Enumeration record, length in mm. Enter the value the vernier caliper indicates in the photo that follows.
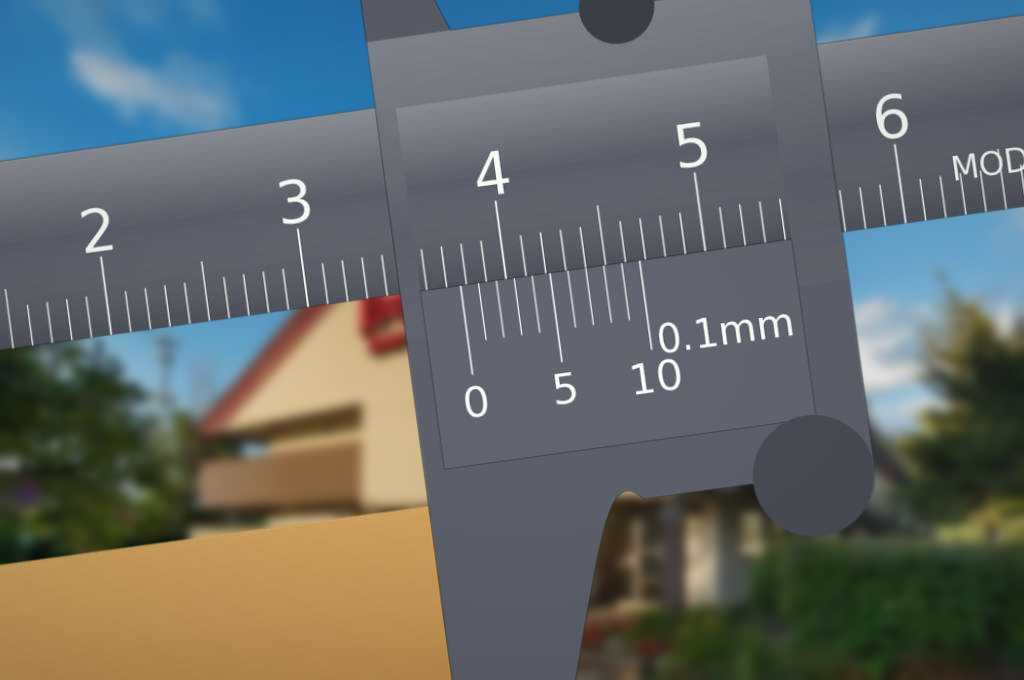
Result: 37.7 mm
